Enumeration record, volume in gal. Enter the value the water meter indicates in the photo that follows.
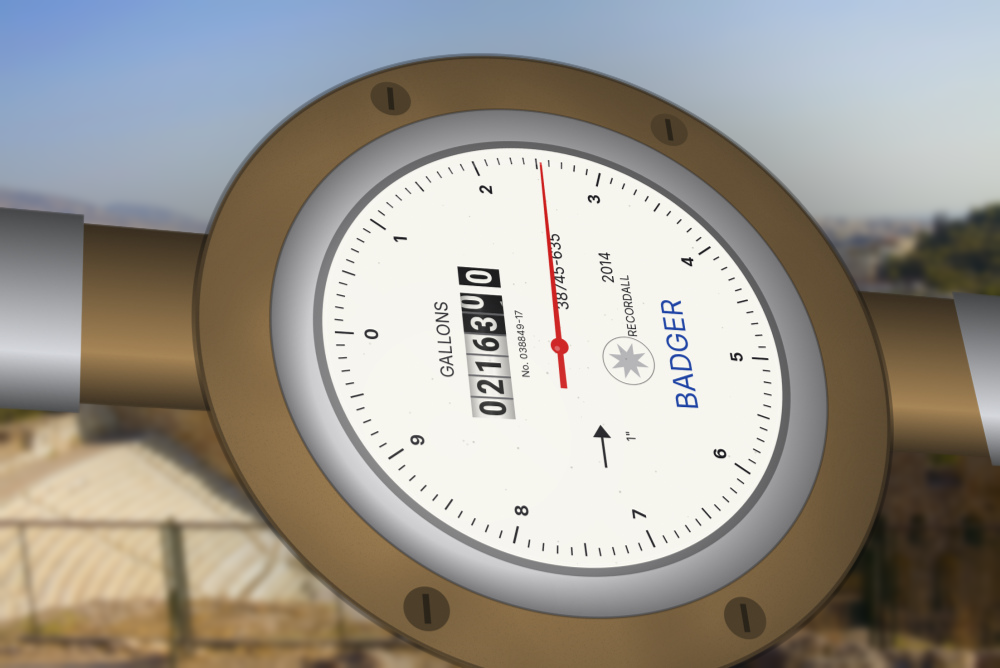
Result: 216302.5 gal
